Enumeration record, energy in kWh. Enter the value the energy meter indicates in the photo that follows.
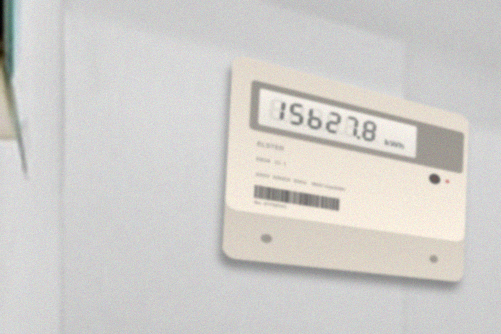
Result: 15627.8 kWh
